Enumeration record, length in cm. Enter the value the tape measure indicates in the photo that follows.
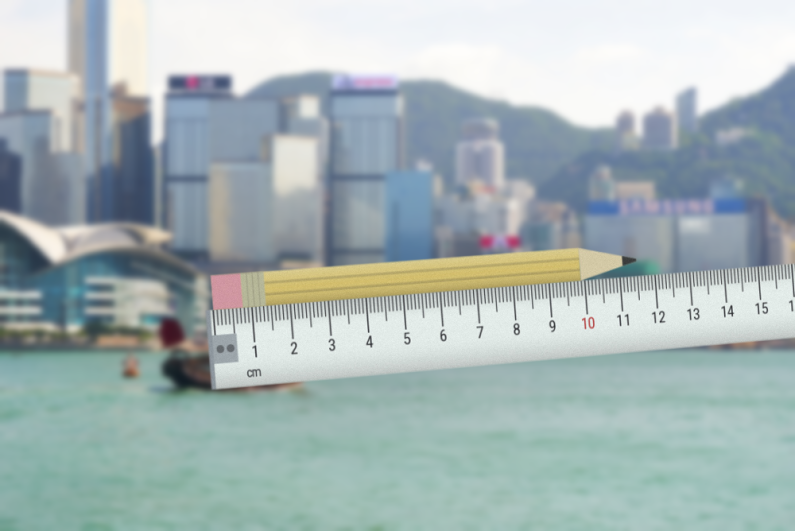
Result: 11.5 cm
